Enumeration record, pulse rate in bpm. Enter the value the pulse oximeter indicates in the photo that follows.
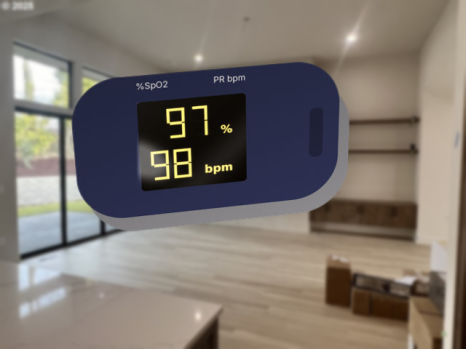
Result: 98 bpm
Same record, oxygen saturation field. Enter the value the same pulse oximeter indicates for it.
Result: 97 %
